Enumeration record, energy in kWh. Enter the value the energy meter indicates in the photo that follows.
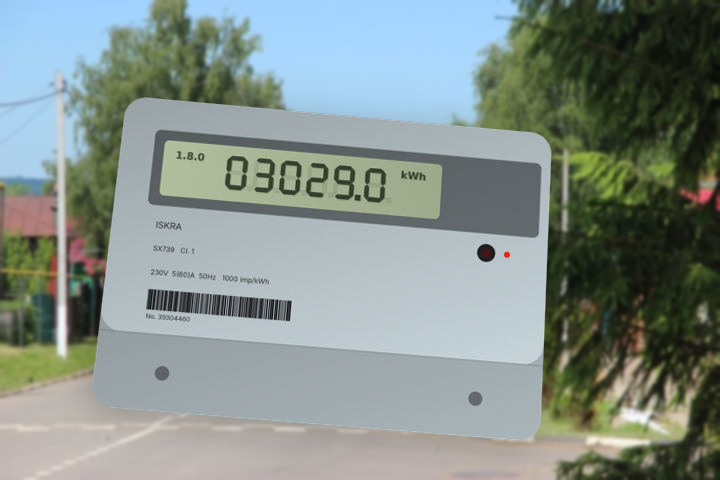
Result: 3029.0 kWh
